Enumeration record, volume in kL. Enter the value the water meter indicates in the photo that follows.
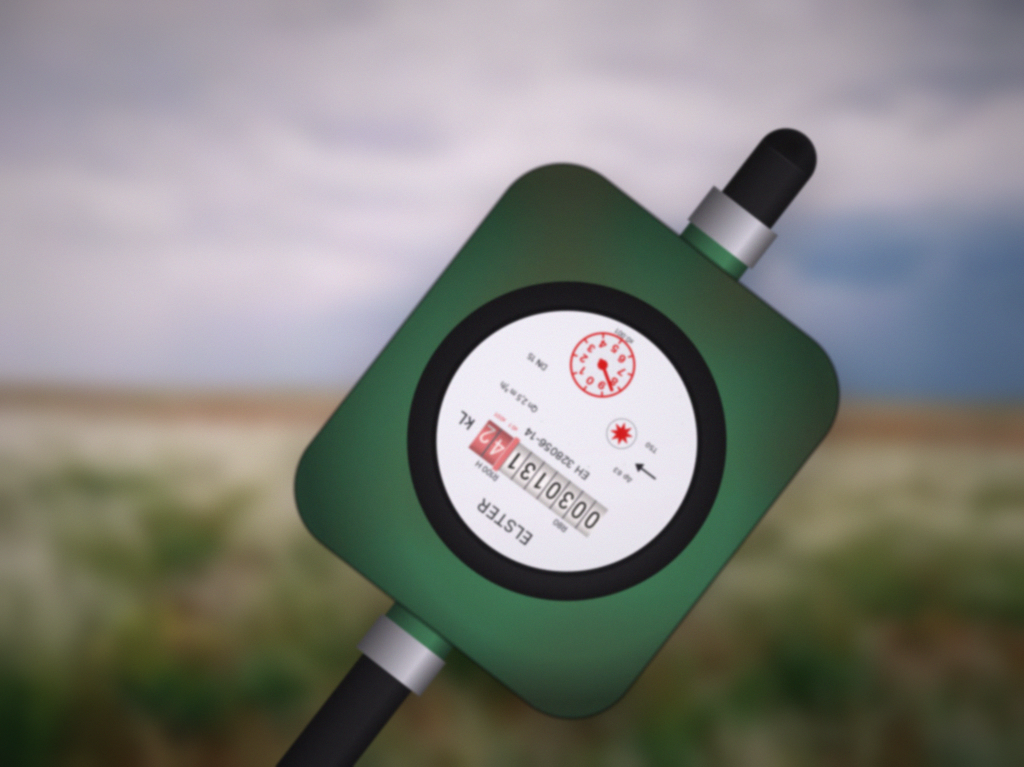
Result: 30131.418 kL
